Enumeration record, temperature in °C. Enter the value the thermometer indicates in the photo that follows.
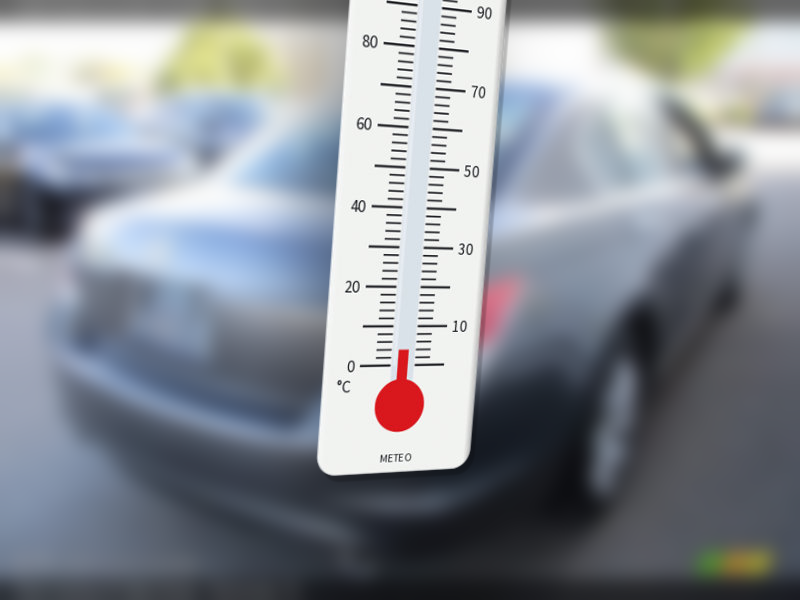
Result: 4 °C
